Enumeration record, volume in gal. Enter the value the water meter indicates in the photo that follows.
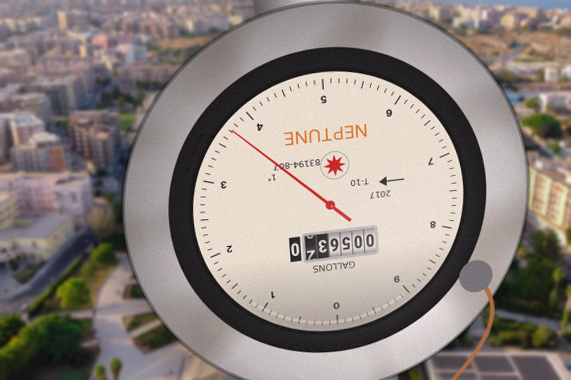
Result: 56323.7 gal
